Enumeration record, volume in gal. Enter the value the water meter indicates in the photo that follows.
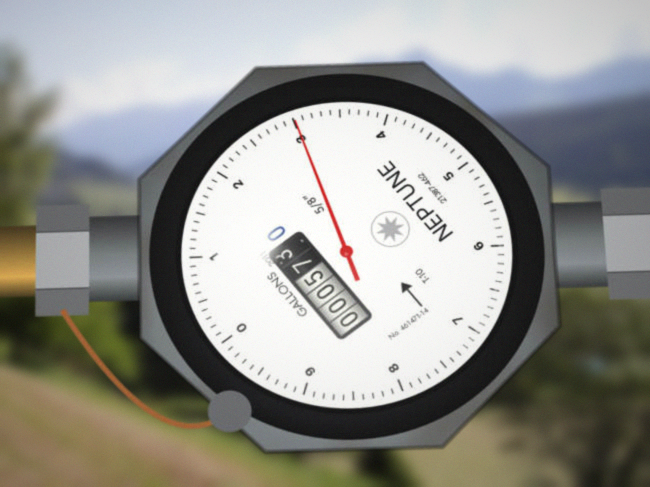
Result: 5733.0 gal
